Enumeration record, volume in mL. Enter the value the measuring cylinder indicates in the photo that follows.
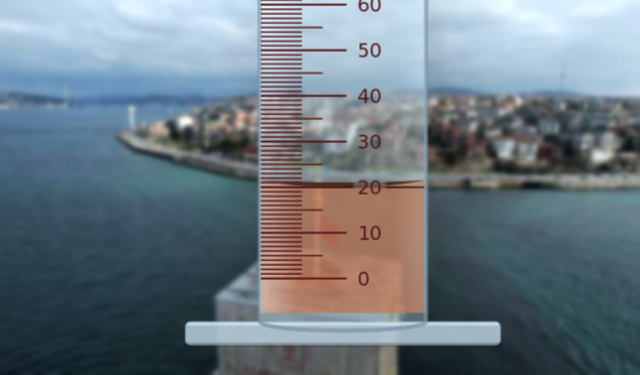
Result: 20 mL
